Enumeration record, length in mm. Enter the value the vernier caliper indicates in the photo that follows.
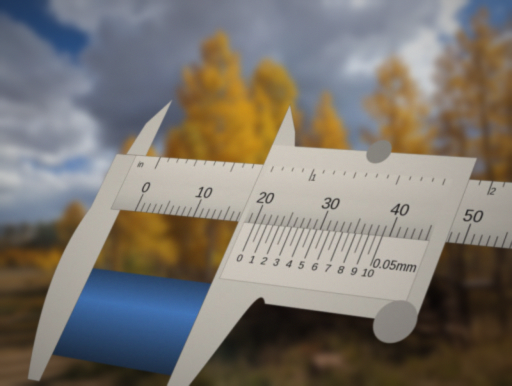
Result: 20.0 mm
